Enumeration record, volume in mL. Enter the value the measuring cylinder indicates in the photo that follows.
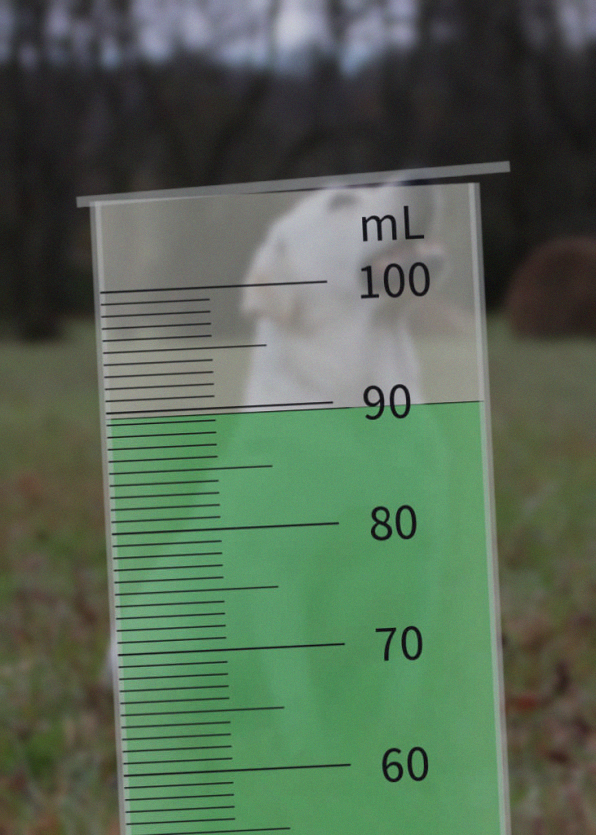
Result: 89.5 mL
